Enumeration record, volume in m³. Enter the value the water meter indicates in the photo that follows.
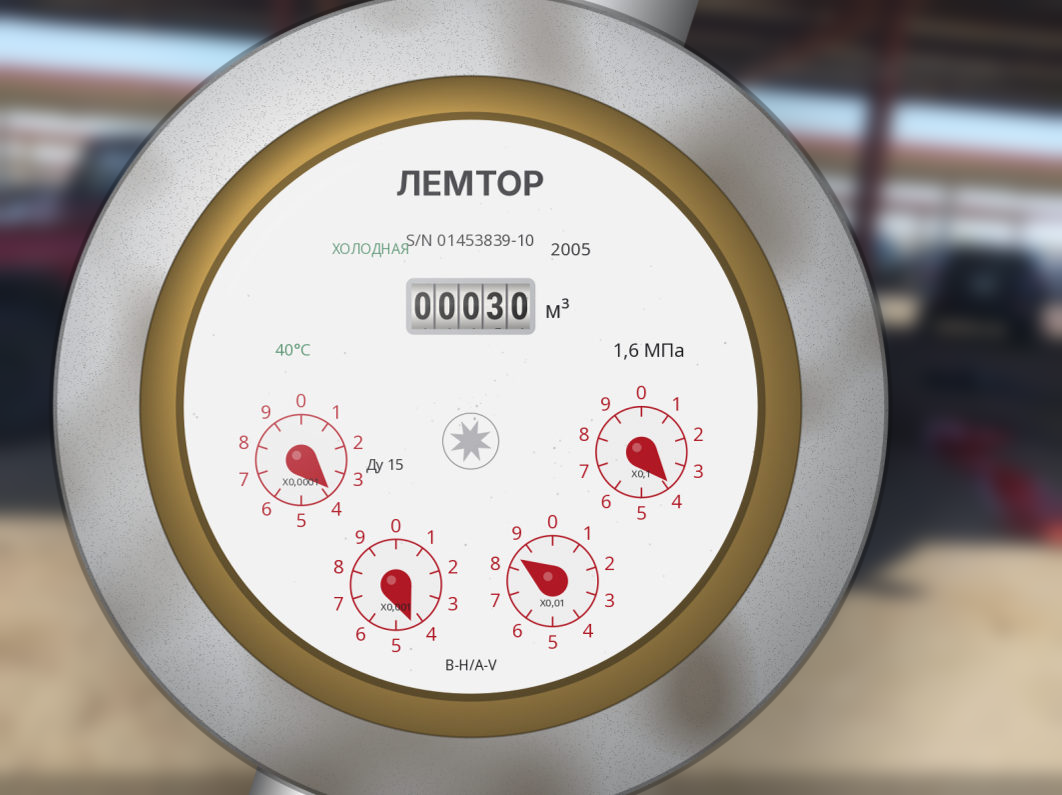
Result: 30.3843 m³
